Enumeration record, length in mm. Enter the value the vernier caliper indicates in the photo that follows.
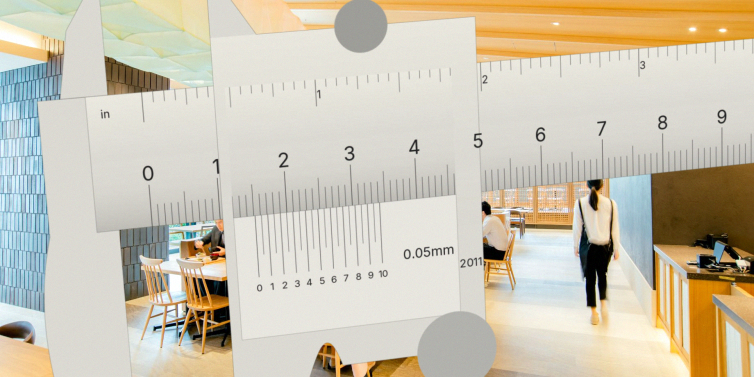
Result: 15.2 mm
